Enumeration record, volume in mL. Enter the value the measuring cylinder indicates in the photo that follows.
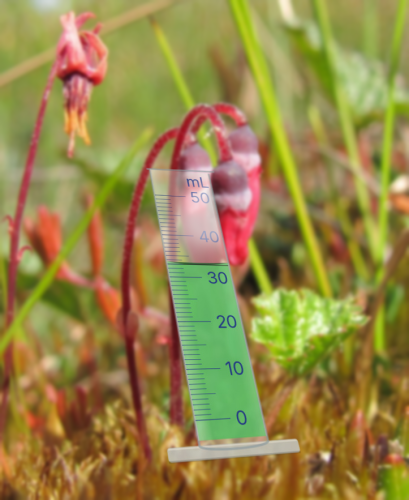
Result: 33 mL
